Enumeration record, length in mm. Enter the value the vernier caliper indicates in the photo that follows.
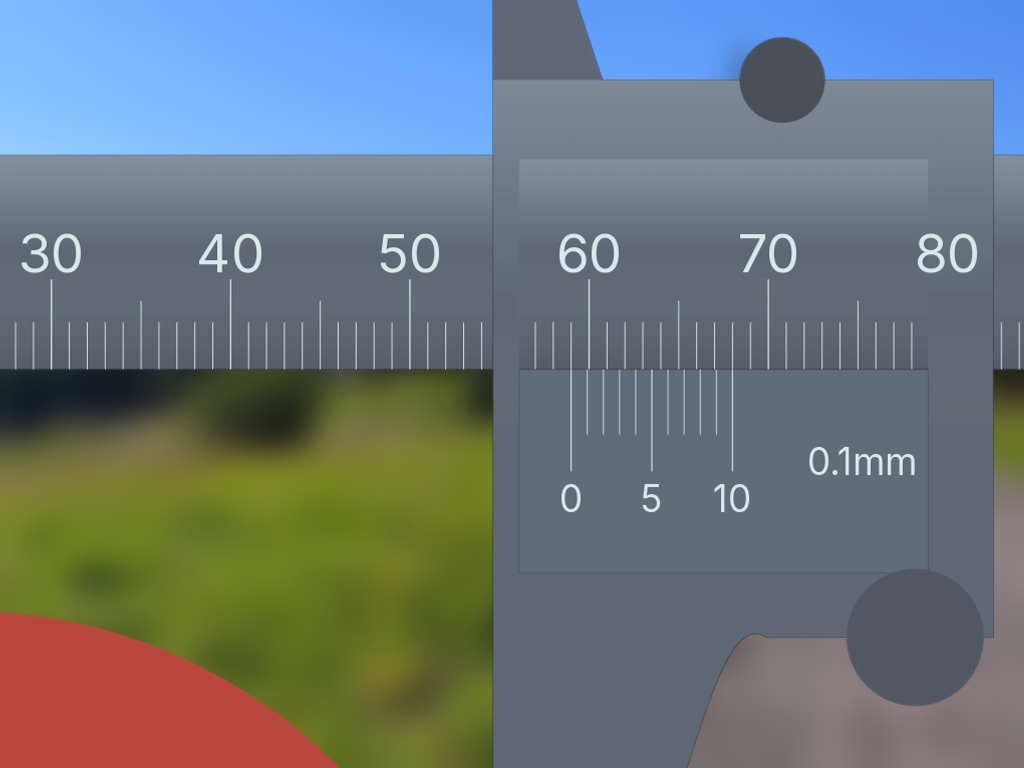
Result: 59.0 mm
